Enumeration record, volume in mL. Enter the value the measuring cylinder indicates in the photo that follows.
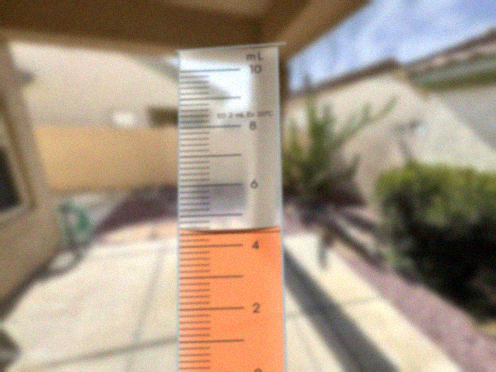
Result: 4.4 mL
